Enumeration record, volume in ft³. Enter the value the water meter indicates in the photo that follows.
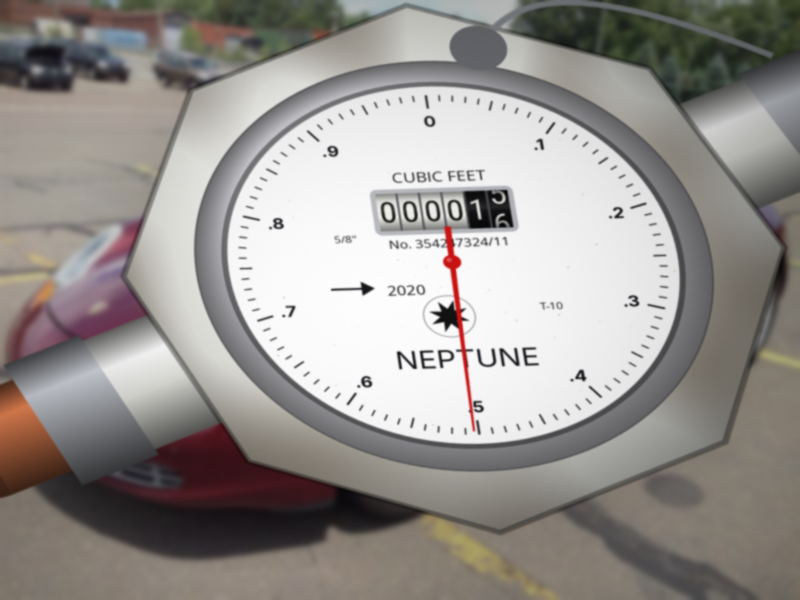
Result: 15.50 ft³
